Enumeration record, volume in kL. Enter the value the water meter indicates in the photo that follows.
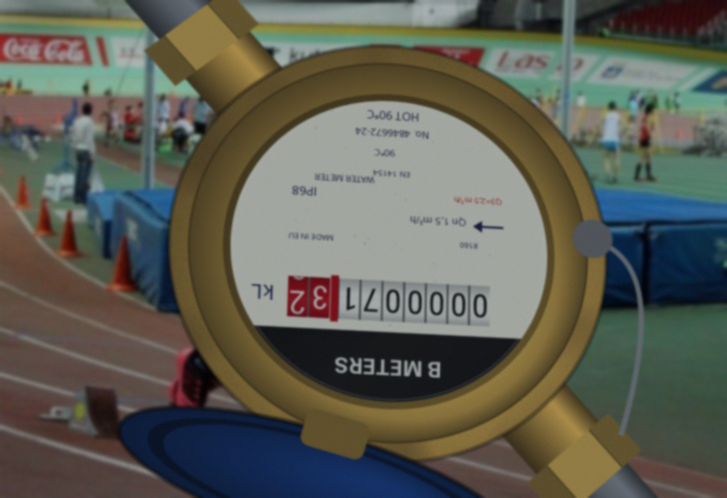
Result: 71.32 kL
